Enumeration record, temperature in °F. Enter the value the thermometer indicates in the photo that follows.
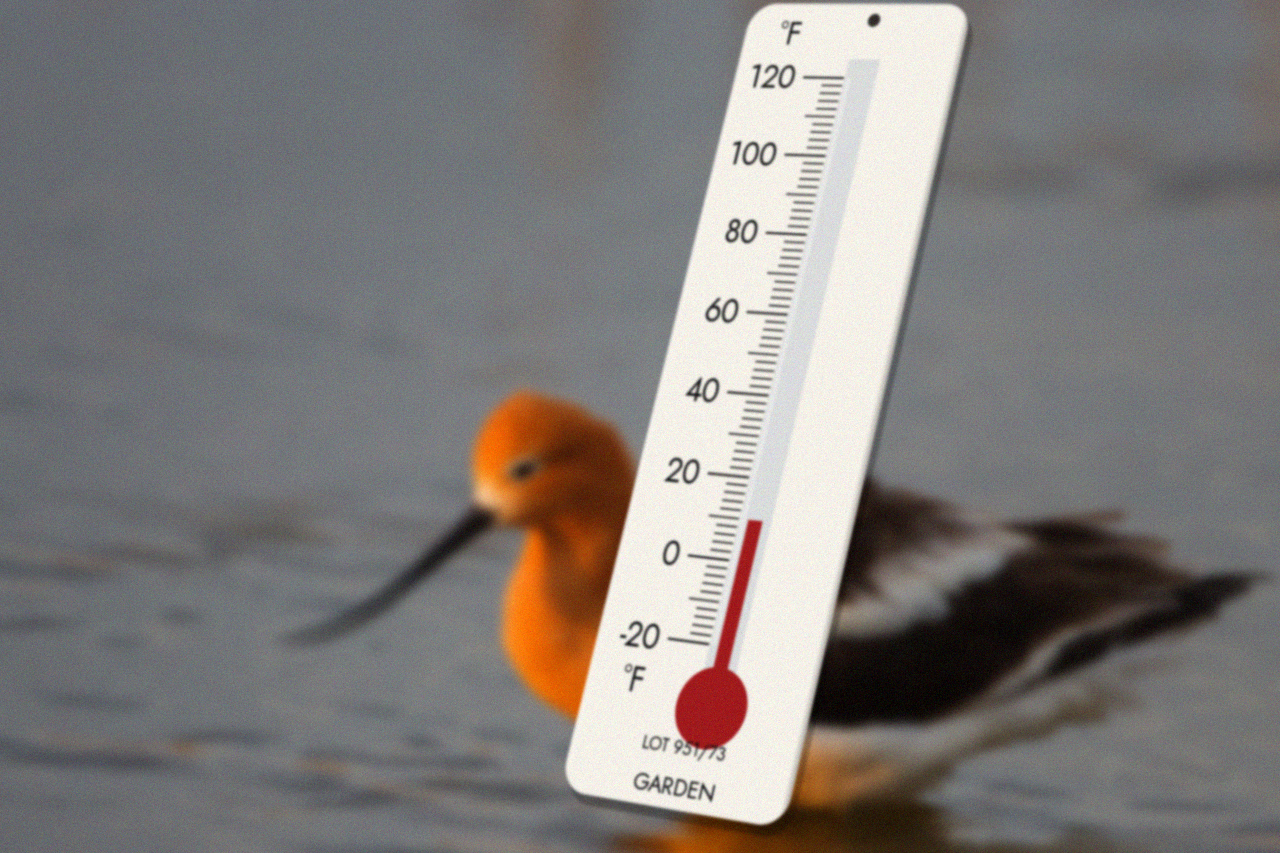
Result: 10 °F
